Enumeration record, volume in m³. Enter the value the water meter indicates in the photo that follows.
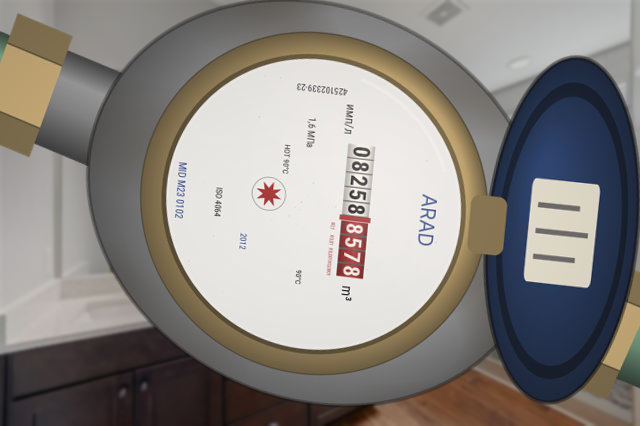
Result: 8258.8578 m³
